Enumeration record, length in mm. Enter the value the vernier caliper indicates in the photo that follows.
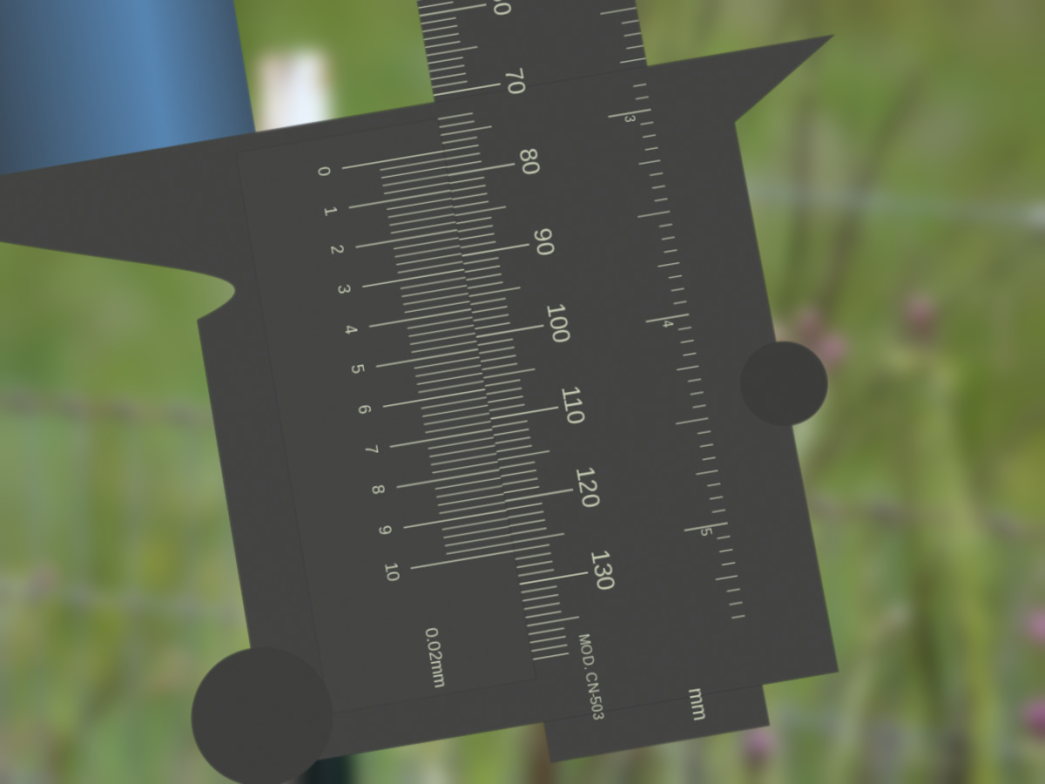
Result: 77.0 mm
